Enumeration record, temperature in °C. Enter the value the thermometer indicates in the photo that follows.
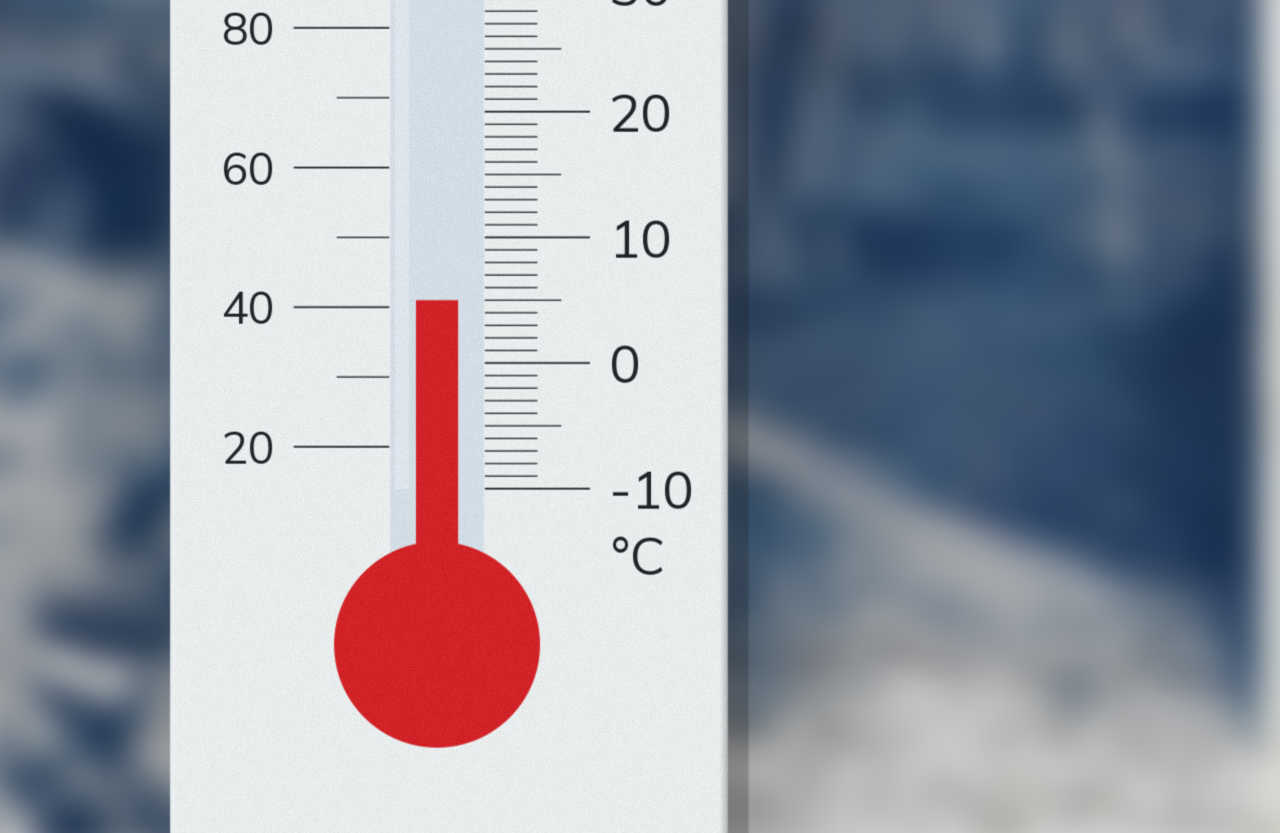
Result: 5 °C
